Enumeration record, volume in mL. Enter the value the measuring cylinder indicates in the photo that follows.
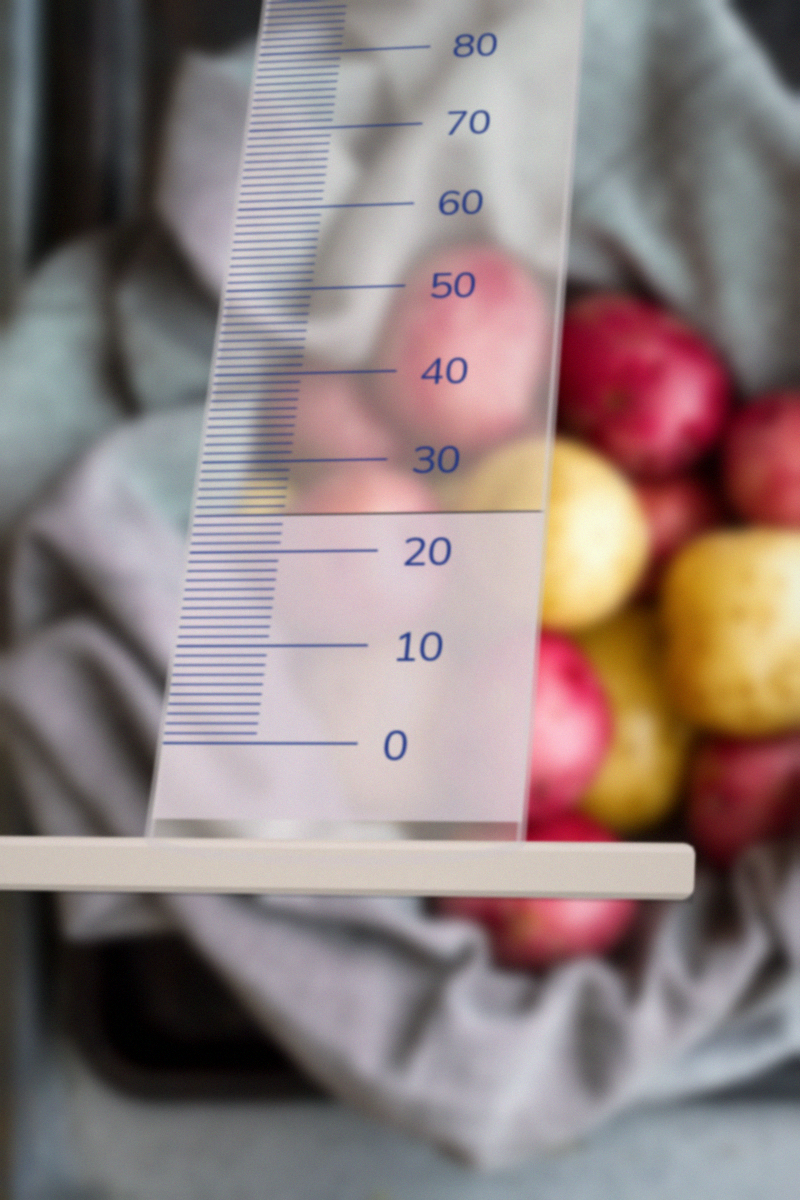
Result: 24 mL
